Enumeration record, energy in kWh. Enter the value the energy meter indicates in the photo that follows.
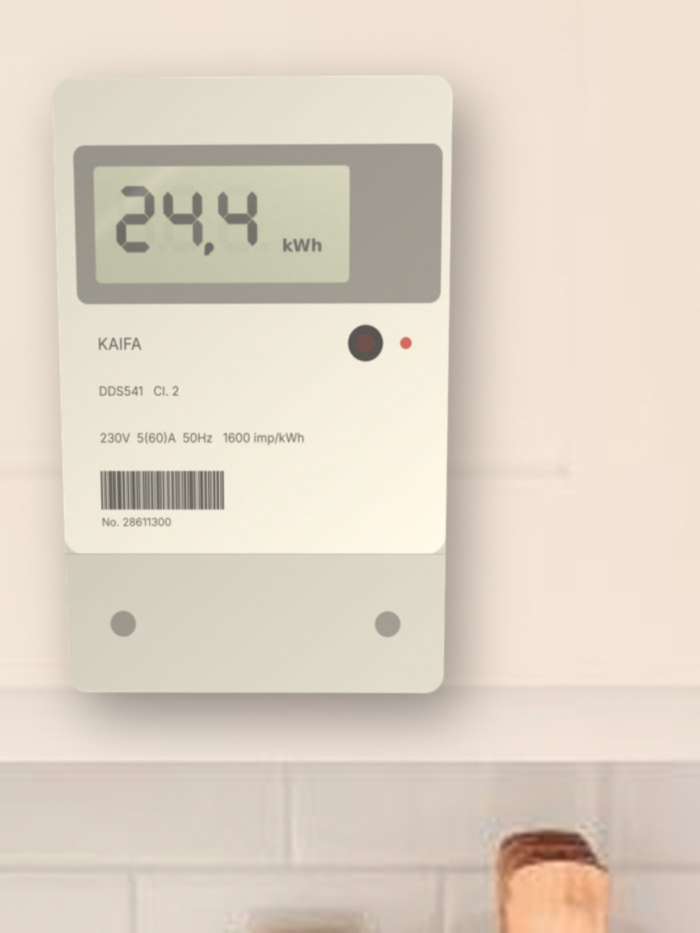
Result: 24.4 kWh
